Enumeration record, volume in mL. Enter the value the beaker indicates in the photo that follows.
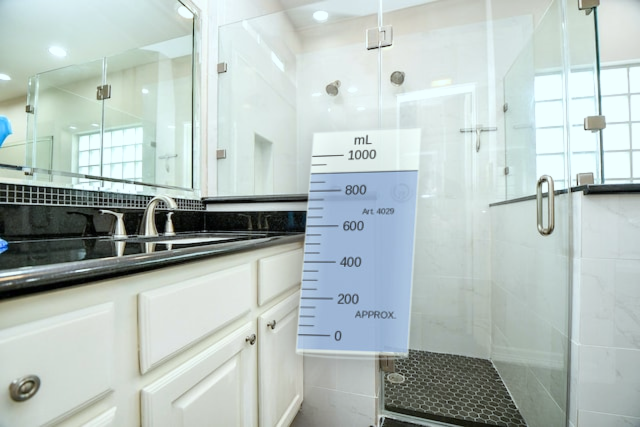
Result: 900 mL
